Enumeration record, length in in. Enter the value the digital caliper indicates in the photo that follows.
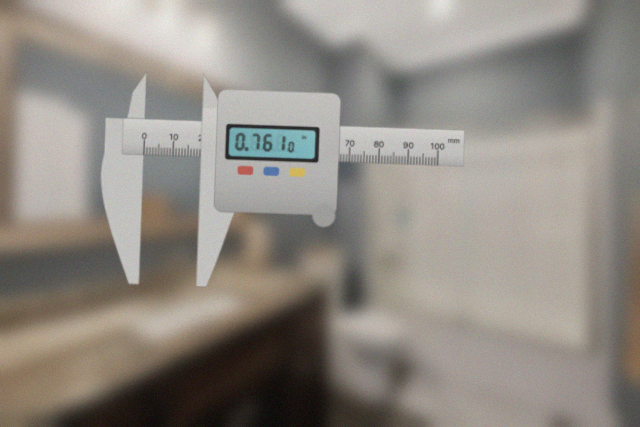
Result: 0.7610 in
